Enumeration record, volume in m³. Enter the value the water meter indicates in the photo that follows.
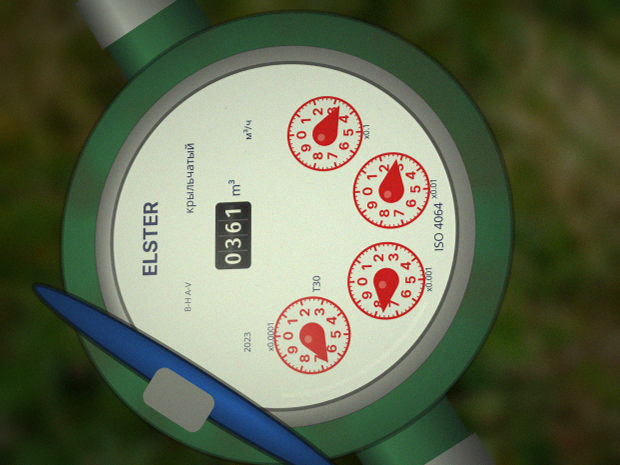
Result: 361.3276 m³
